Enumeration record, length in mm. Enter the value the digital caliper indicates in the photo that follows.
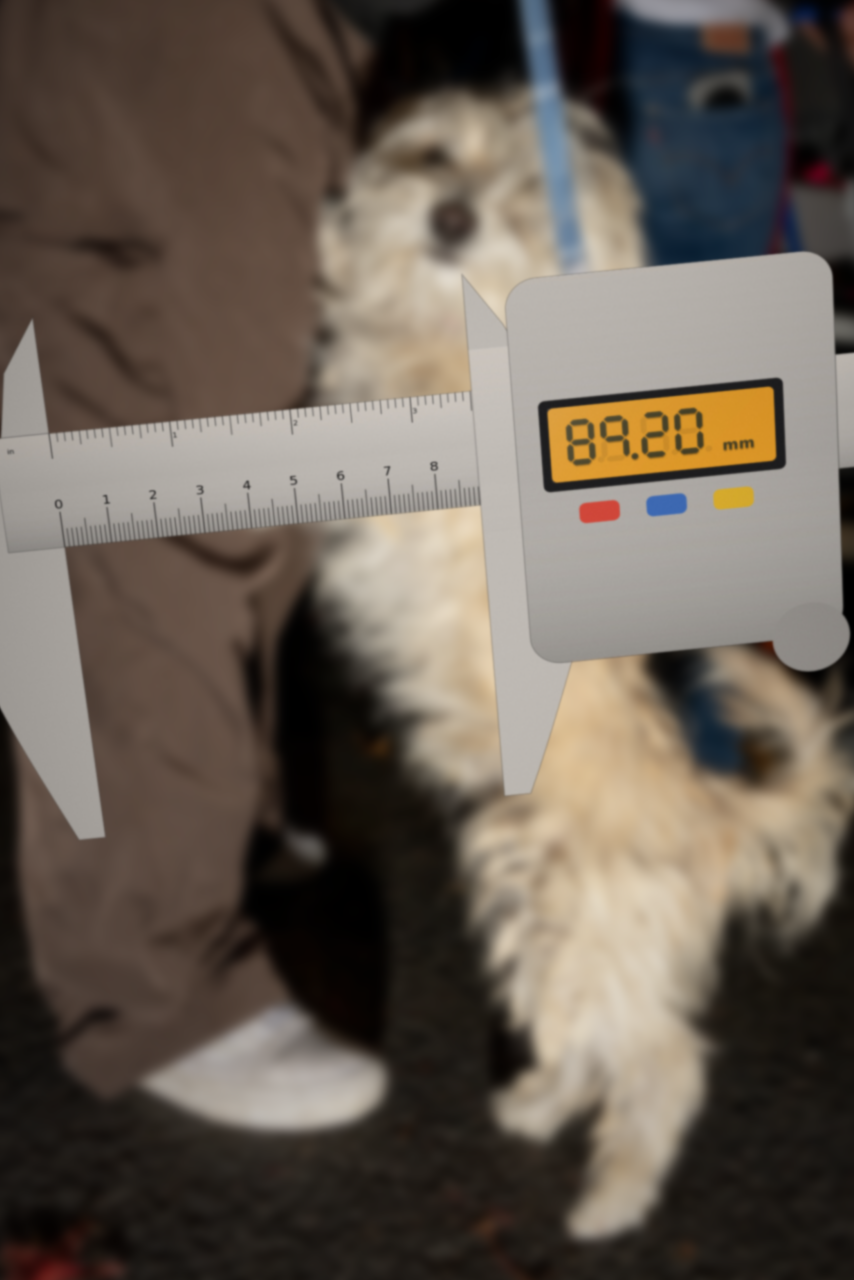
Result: 89.20 mm
